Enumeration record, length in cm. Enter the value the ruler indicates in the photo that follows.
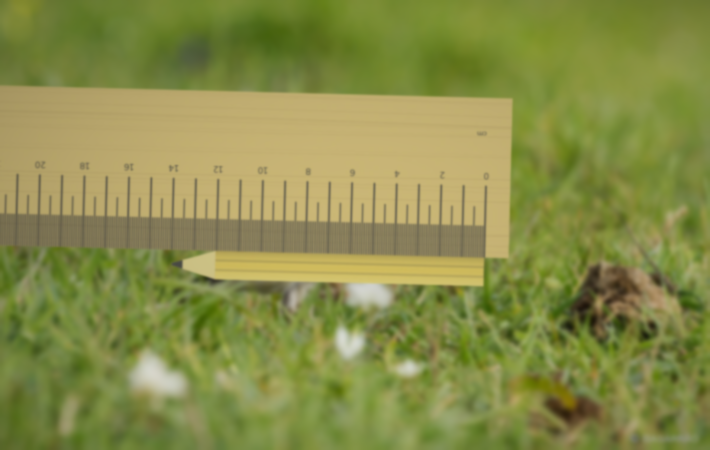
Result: 14 cm
